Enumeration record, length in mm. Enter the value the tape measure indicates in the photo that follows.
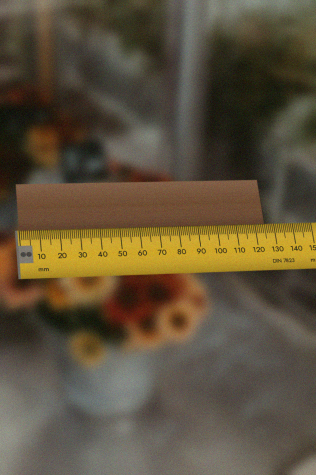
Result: 125 mm
